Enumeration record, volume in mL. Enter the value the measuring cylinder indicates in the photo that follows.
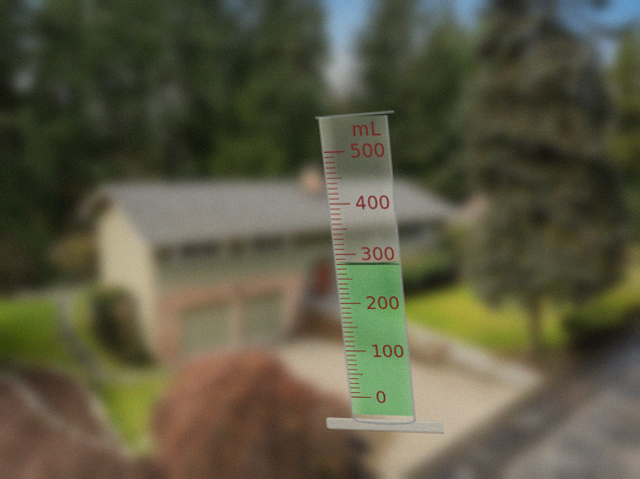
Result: 280 mL
